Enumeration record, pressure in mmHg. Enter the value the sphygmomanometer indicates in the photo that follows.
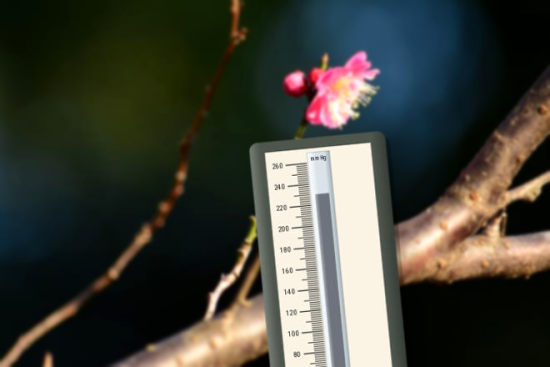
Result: 230 mmHg
